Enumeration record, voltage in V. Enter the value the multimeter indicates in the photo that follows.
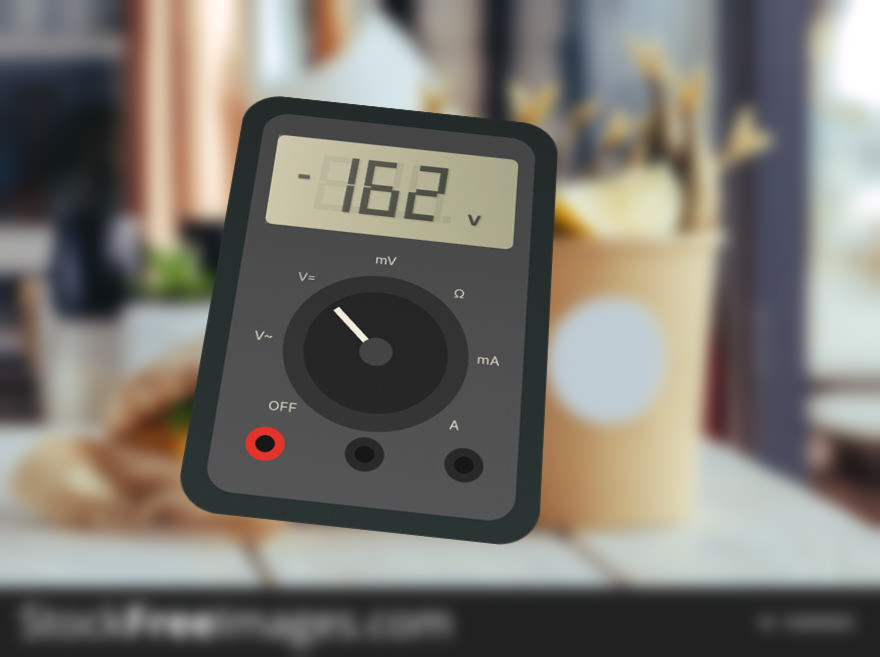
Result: -162 V
